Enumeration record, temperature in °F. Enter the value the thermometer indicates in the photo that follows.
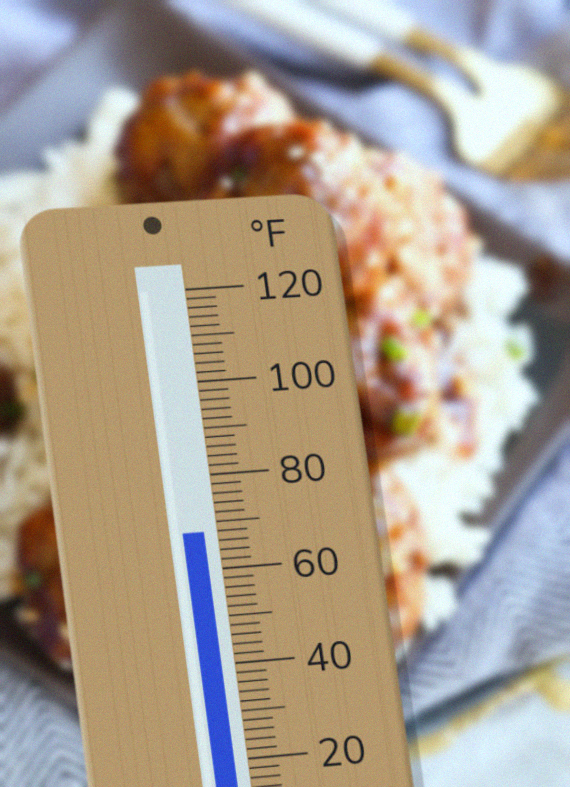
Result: 68 °F
